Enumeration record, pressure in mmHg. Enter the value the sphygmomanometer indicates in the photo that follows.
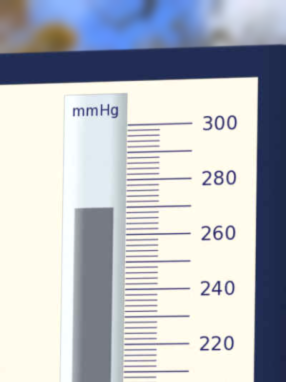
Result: 270 mmHg
